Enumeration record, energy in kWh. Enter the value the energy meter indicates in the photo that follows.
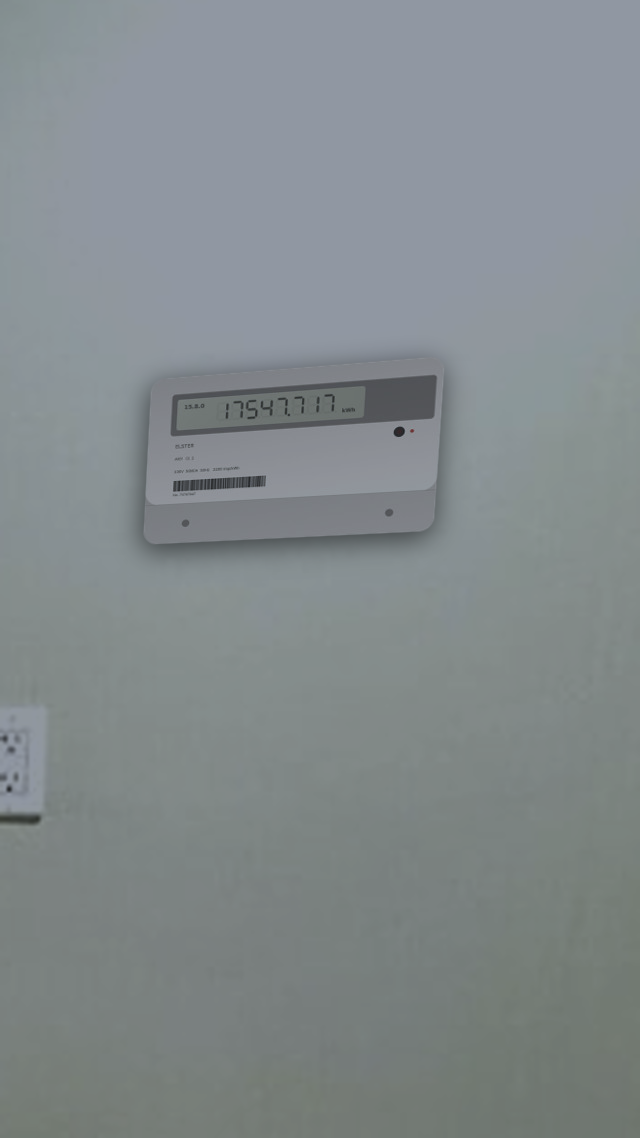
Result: 17547.717 kWh
